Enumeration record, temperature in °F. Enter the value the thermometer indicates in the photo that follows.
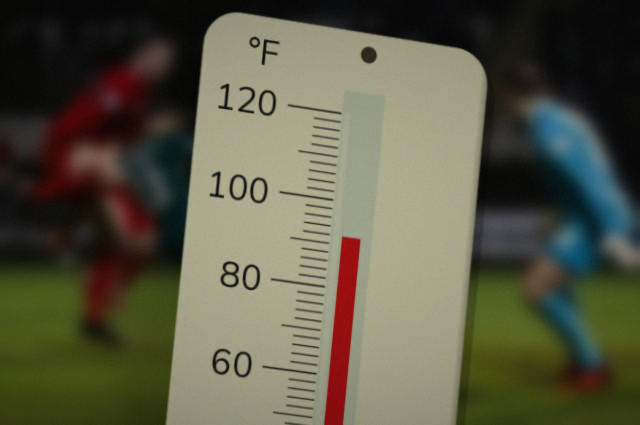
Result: 92 °F
